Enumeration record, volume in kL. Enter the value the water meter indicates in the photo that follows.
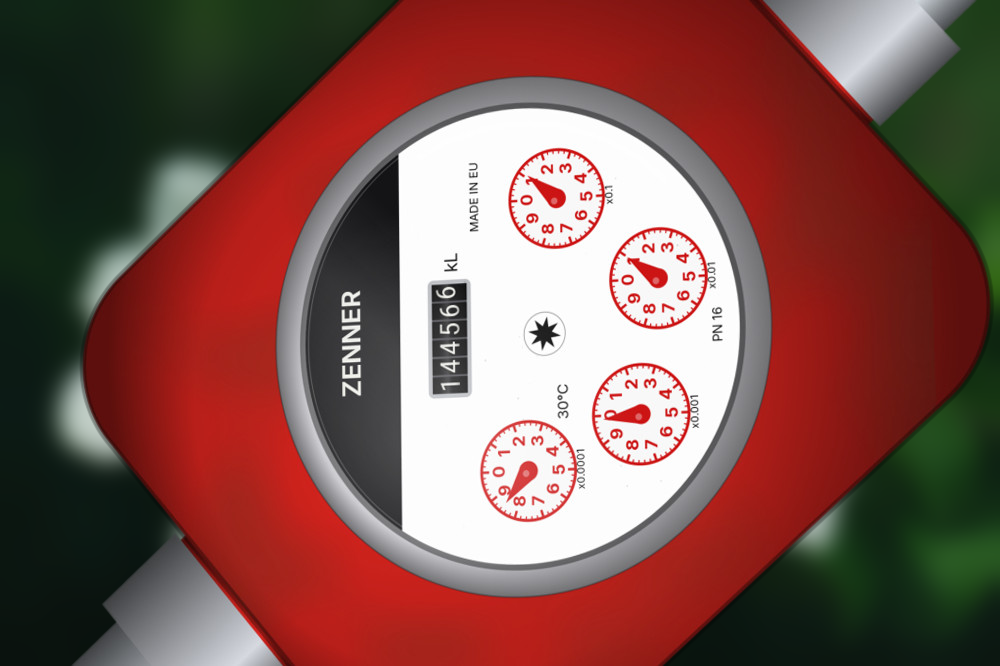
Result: 144566.1098 kL
